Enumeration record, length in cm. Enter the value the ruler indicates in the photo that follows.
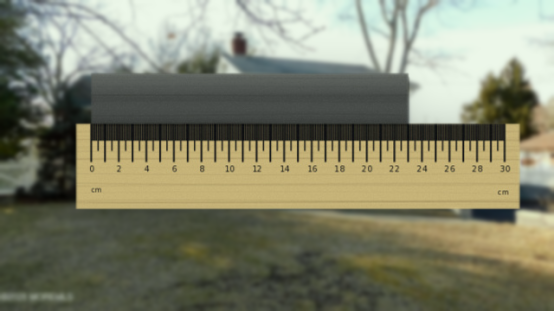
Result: 23 cm
